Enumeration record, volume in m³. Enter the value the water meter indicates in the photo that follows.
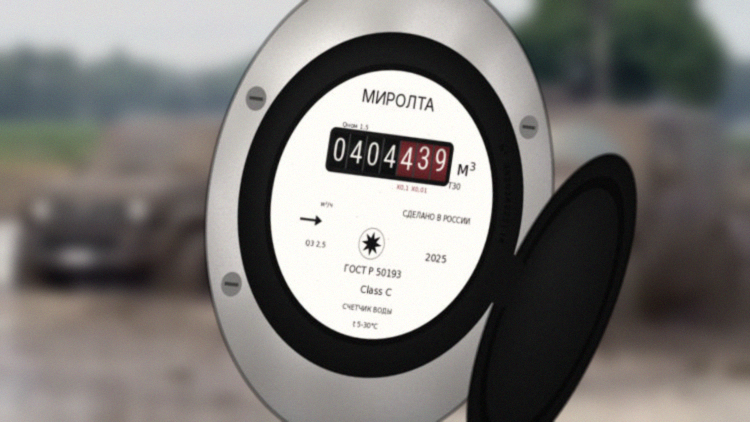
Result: 404.439 m³
